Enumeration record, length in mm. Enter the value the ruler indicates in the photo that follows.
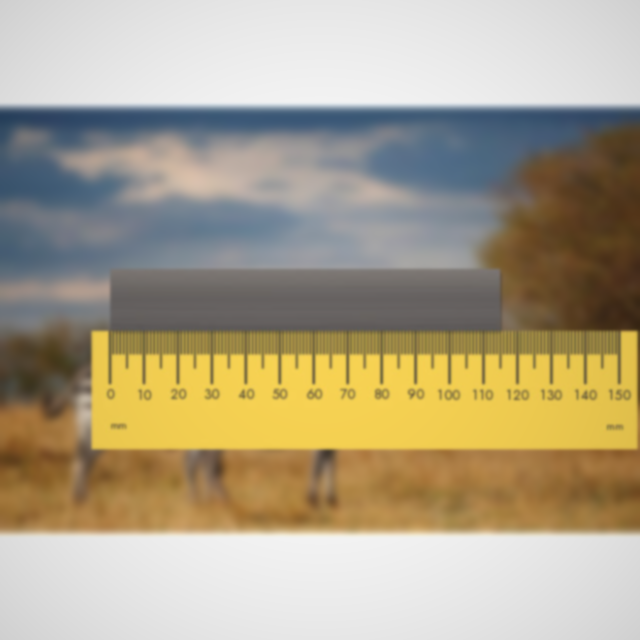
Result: 115 mm
